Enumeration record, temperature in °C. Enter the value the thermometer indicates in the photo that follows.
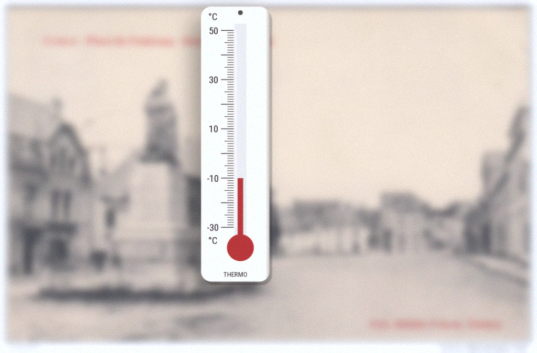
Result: -10 °C
